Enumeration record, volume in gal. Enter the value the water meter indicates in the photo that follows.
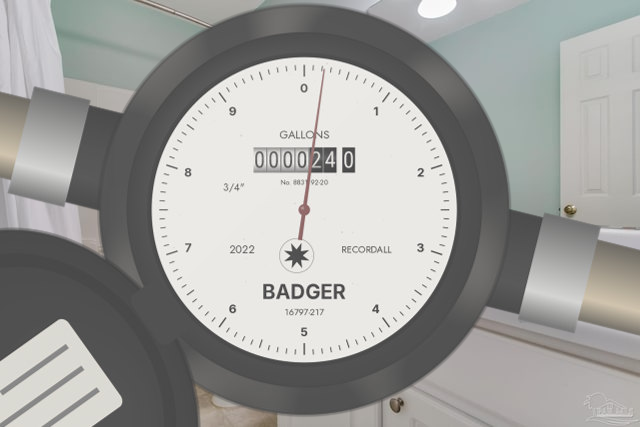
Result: 240.2 gal
